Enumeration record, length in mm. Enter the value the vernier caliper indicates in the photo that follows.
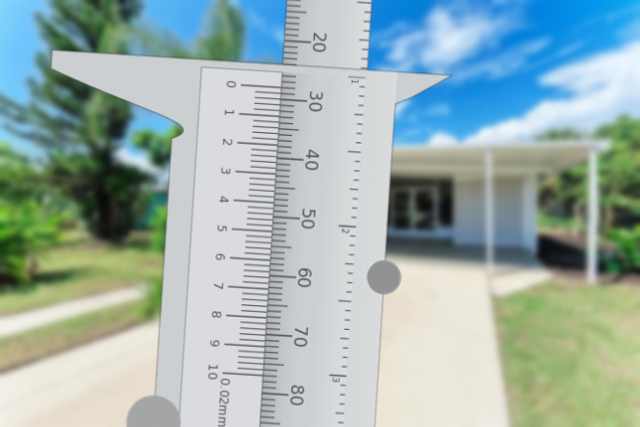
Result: 28.0 mm
